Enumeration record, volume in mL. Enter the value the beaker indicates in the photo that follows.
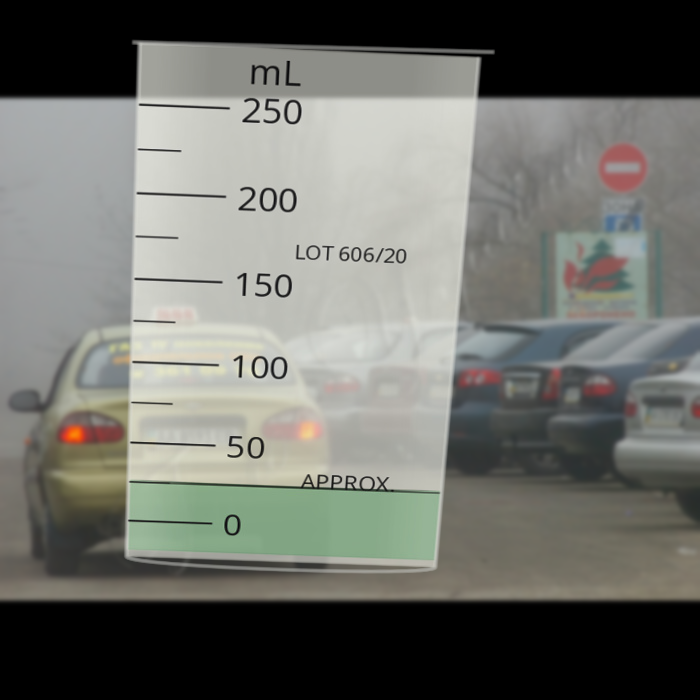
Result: 25 mL
